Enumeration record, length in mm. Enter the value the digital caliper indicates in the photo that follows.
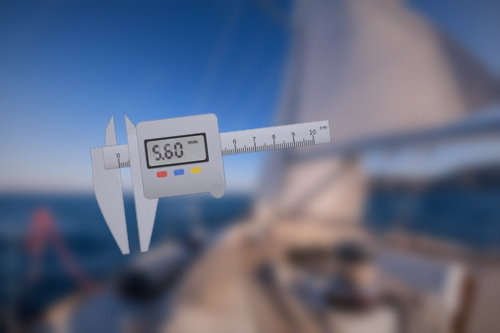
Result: 5.60 mm
